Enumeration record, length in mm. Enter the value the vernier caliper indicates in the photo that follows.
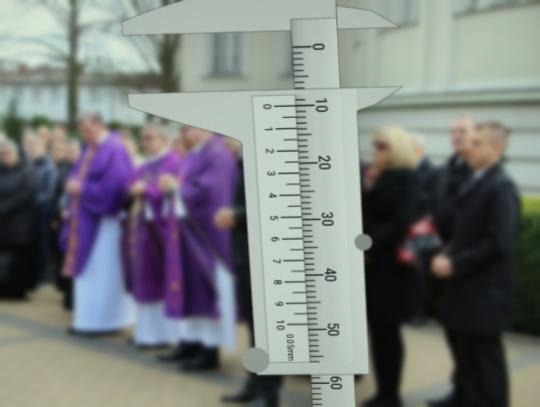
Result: 10.0 mm
